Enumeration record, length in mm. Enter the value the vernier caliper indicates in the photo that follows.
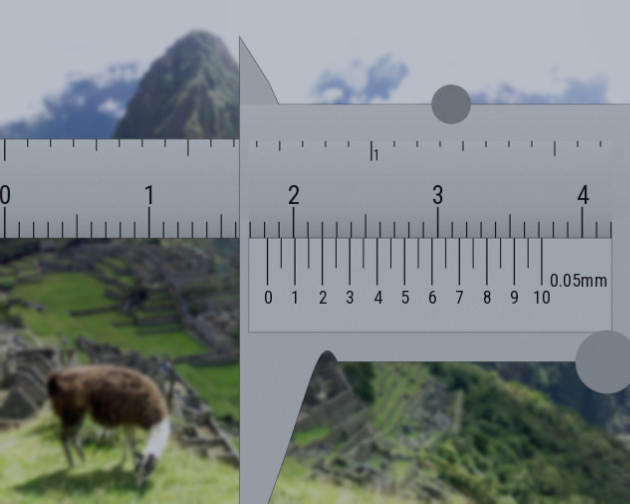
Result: 18.2 mm
